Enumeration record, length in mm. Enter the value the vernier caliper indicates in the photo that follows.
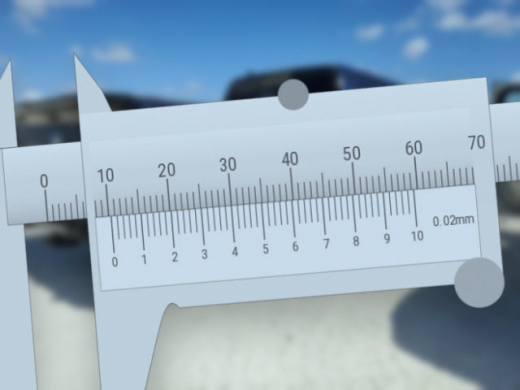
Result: 10.4 mm
